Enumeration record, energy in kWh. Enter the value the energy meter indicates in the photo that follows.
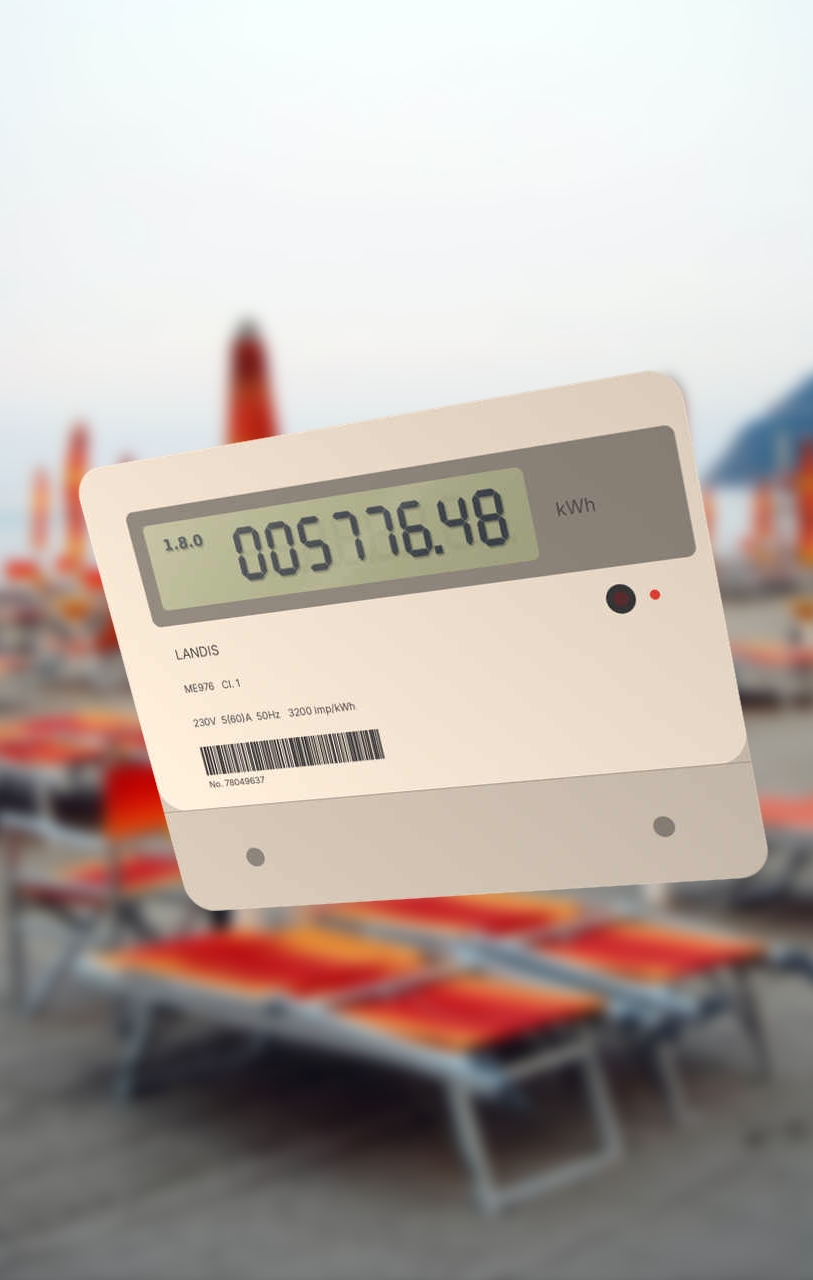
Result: 5776.48 kWh
